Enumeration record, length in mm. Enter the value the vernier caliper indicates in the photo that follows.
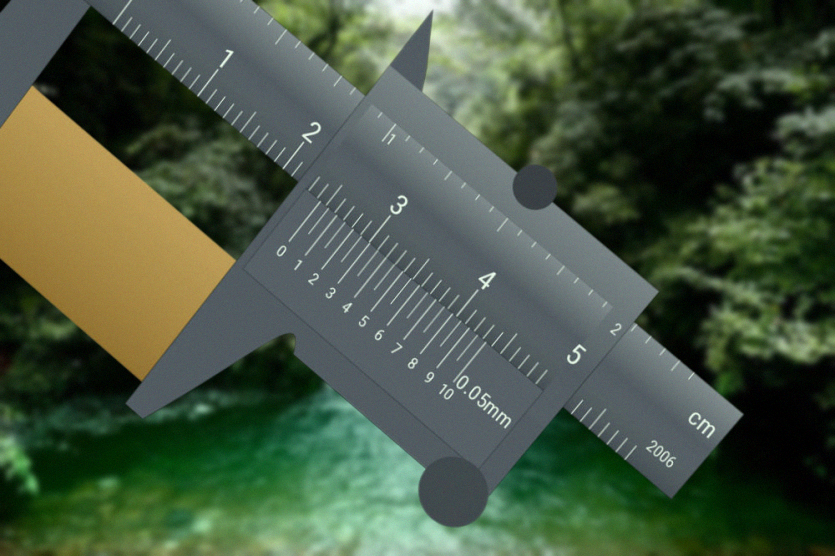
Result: 24.4 mm
